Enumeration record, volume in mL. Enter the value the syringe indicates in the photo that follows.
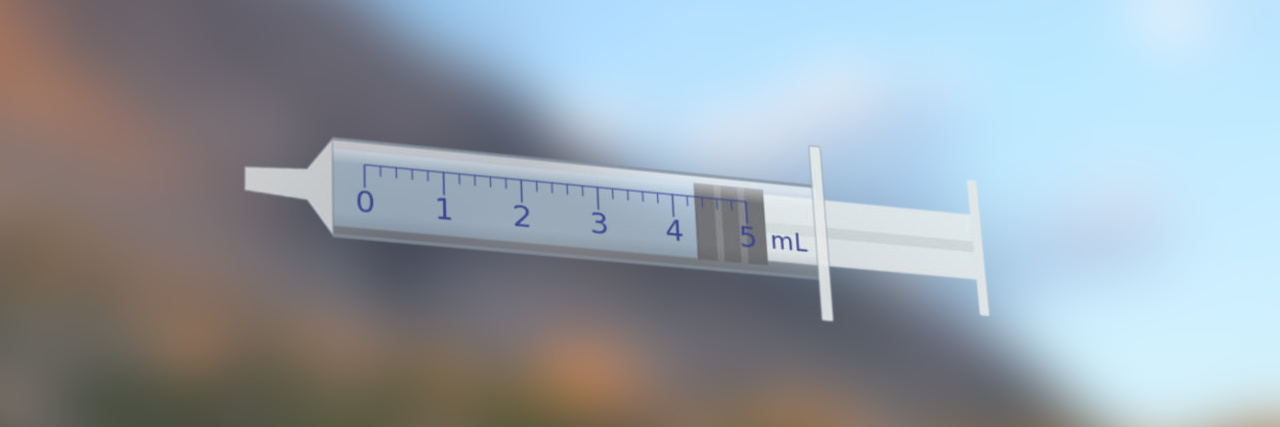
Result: 4.3 mL
